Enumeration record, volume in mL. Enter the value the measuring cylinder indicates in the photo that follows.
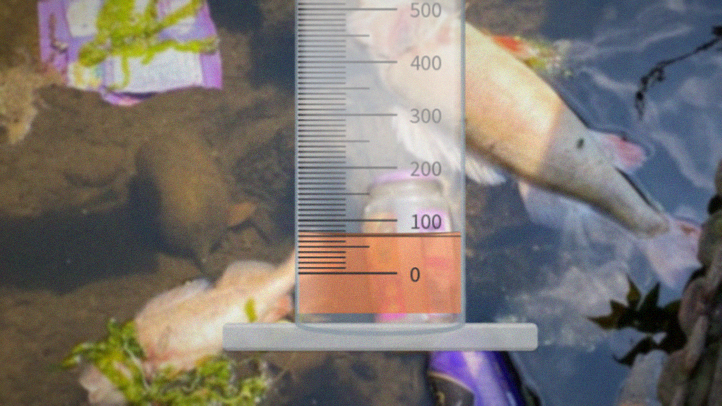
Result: 70 mL
